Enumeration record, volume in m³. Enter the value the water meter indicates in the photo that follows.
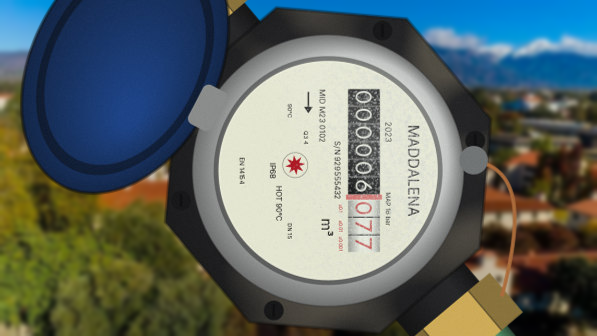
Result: 6.077 m³
